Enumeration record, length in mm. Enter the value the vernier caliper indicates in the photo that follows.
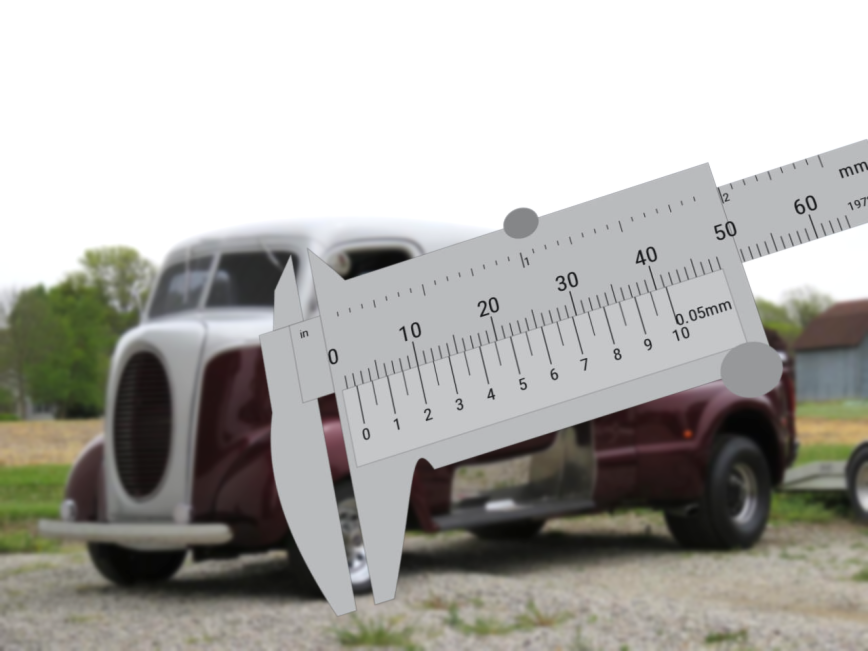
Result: 2.2 mm
